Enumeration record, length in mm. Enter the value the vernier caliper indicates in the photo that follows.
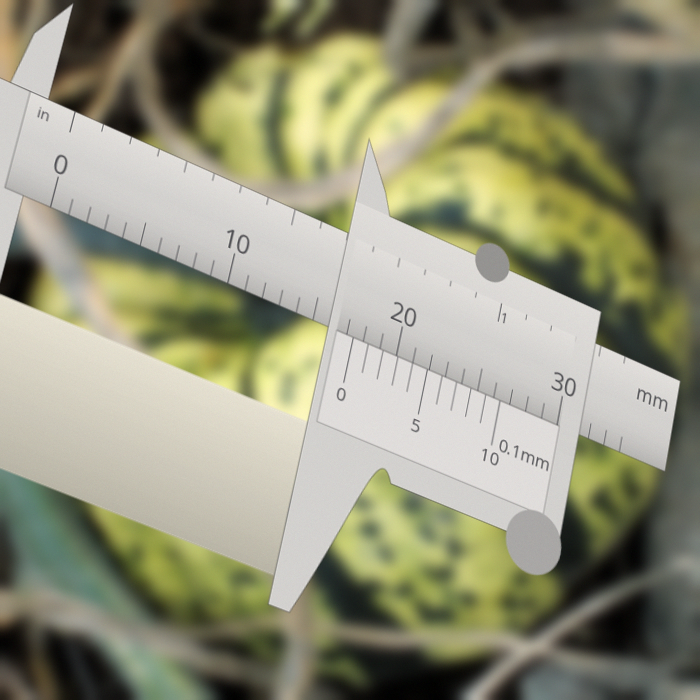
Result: 17.4 mm
